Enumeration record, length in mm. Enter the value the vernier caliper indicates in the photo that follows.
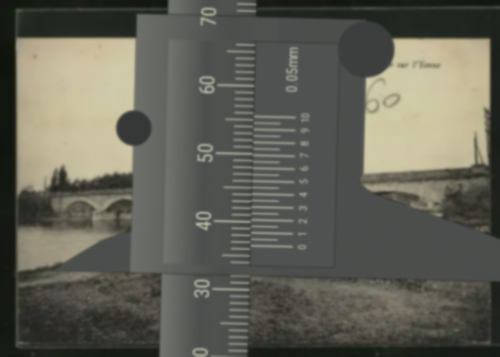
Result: 36.5 mm
